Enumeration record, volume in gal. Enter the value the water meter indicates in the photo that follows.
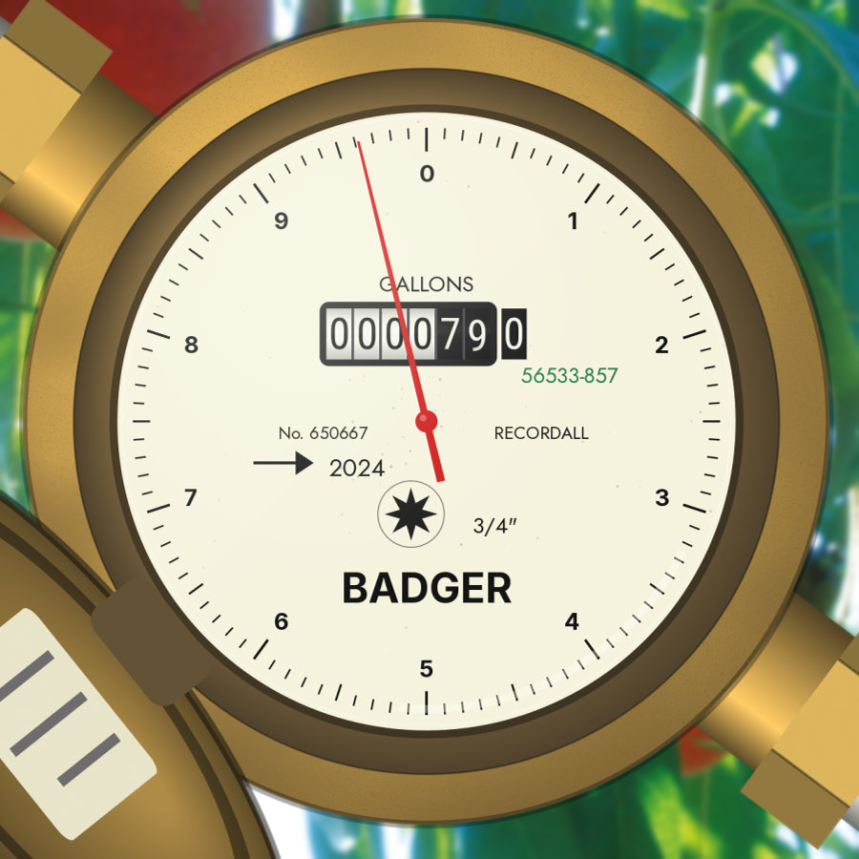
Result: 789.6 gal
